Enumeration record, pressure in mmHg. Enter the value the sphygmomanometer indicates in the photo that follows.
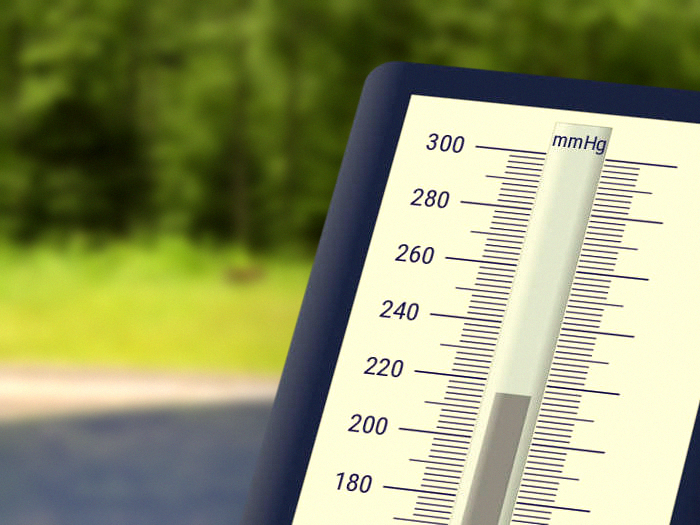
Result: 216 mmHg
